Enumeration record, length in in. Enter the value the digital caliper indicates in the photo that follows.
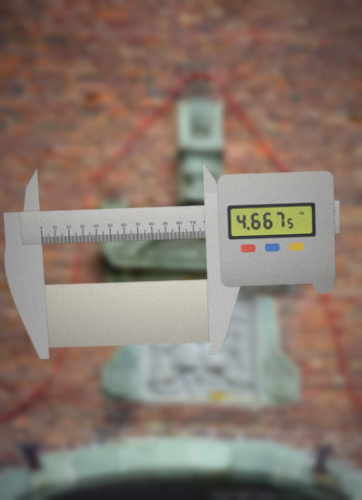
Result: 4.6675 in
